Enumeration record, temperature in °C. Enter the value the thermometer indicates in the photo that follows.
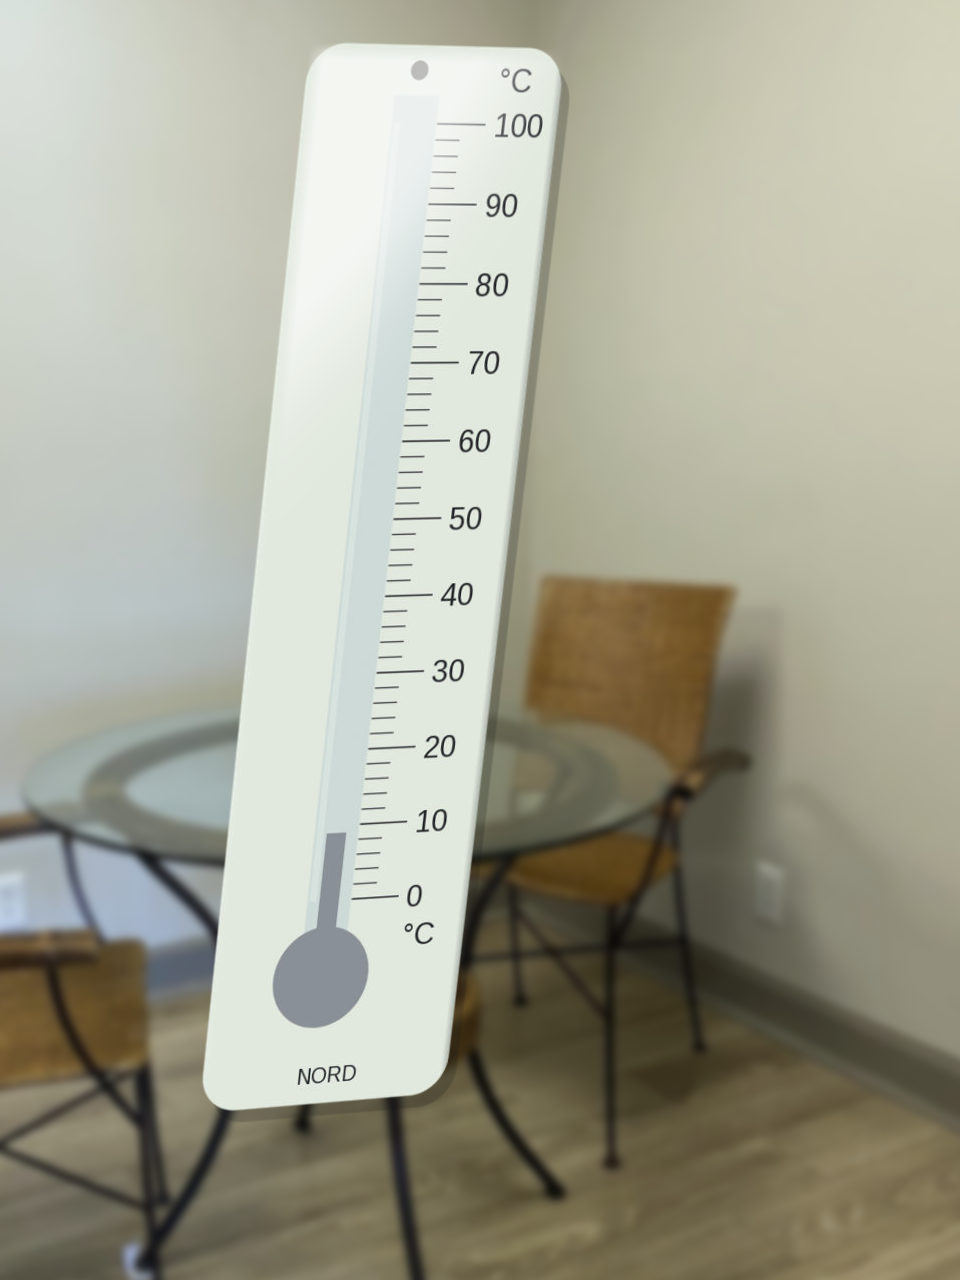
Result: 9 °C
